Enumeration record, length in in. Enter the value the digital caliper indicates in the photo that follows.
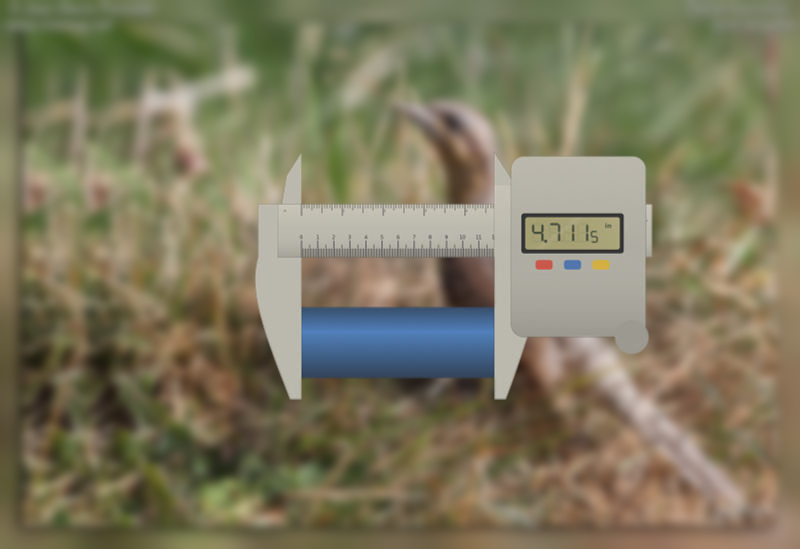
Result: 4.7115 in
